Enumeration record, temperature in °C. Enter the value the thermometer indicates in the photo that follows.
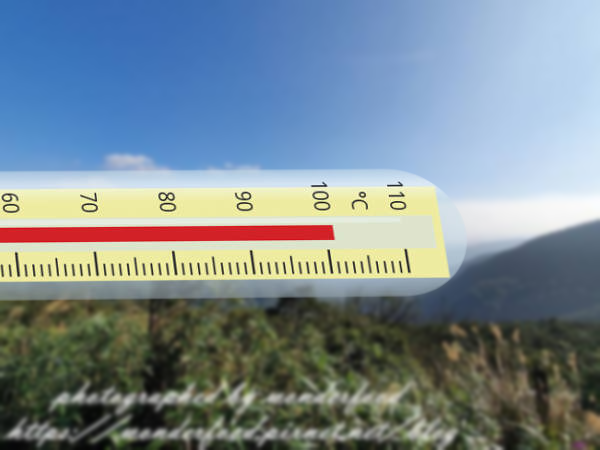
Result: 101 °C
